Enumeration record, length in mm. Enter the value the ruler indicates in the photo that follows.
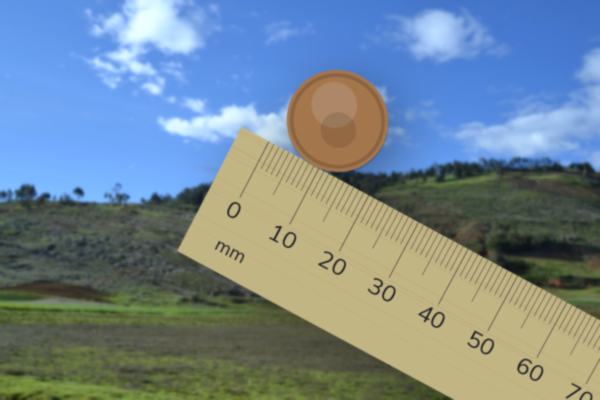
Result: 18 mm
